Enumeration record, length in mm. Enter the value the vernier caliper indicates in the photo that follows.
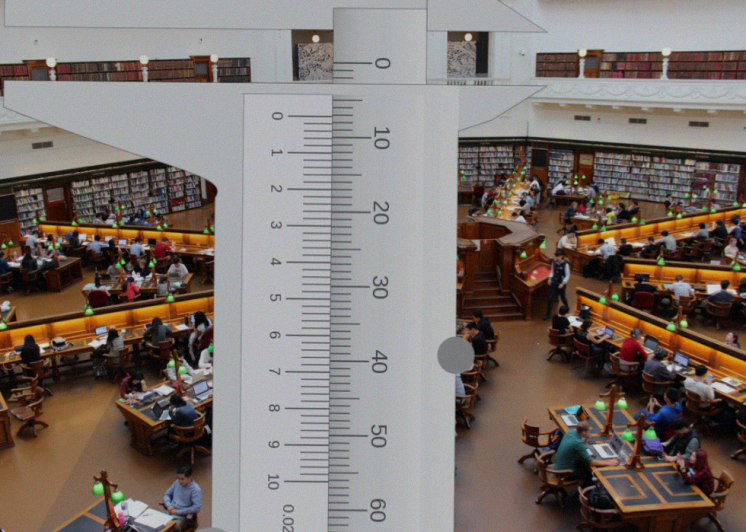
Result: 7.2 mm
